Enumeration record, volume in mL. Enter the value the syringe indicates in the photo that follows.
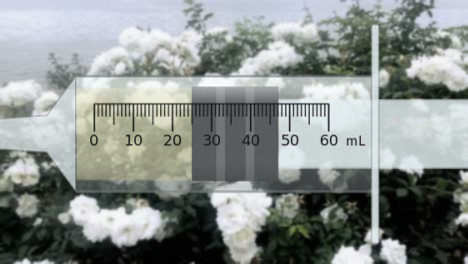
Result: 25 mL
